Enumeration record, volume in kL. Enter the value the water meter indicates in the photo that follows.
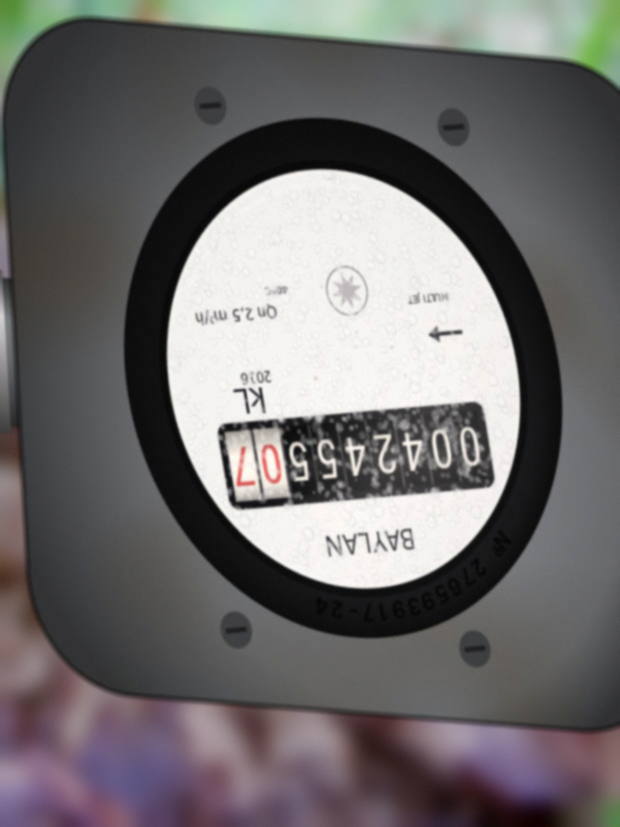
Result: 42455.07 kL
